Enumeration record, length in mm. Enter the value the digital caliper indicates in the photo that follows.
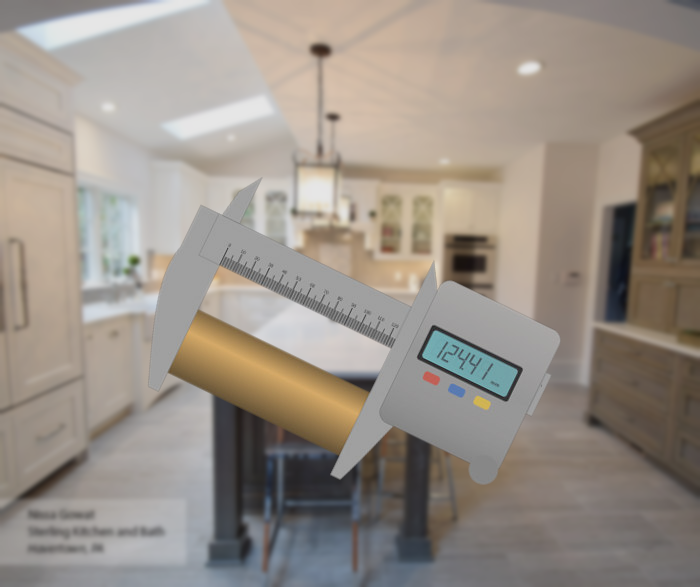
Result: 124.41 mm
